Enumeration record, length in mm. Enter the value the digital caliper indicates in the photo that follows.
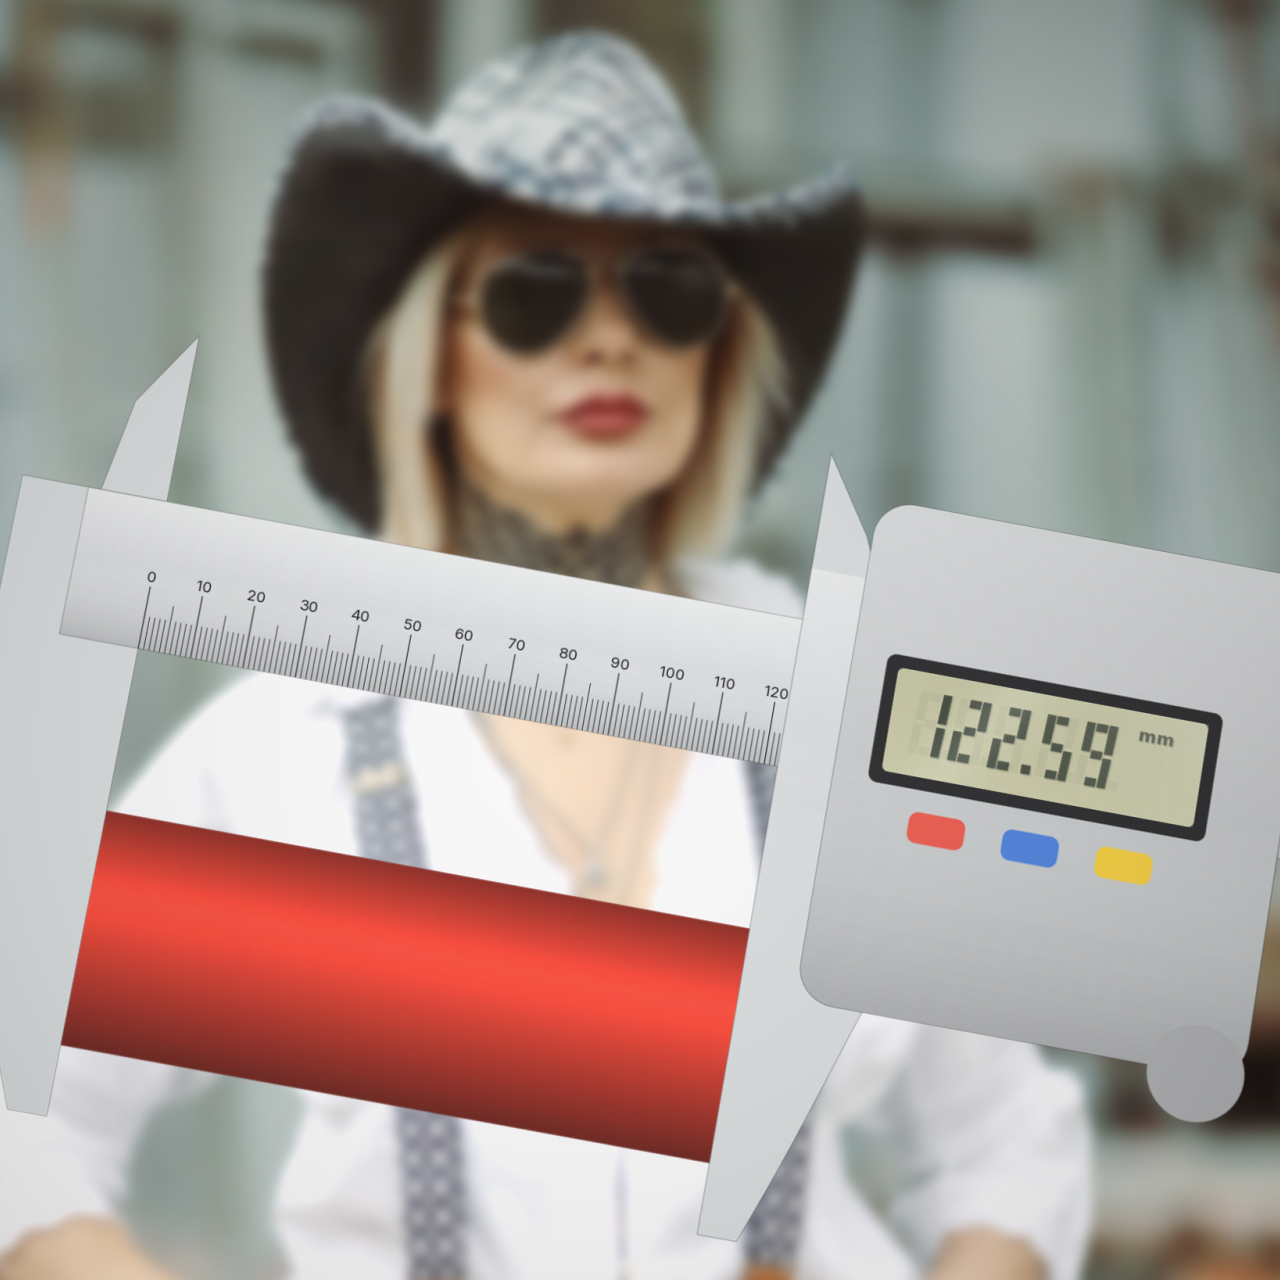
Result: 122.59 mm
